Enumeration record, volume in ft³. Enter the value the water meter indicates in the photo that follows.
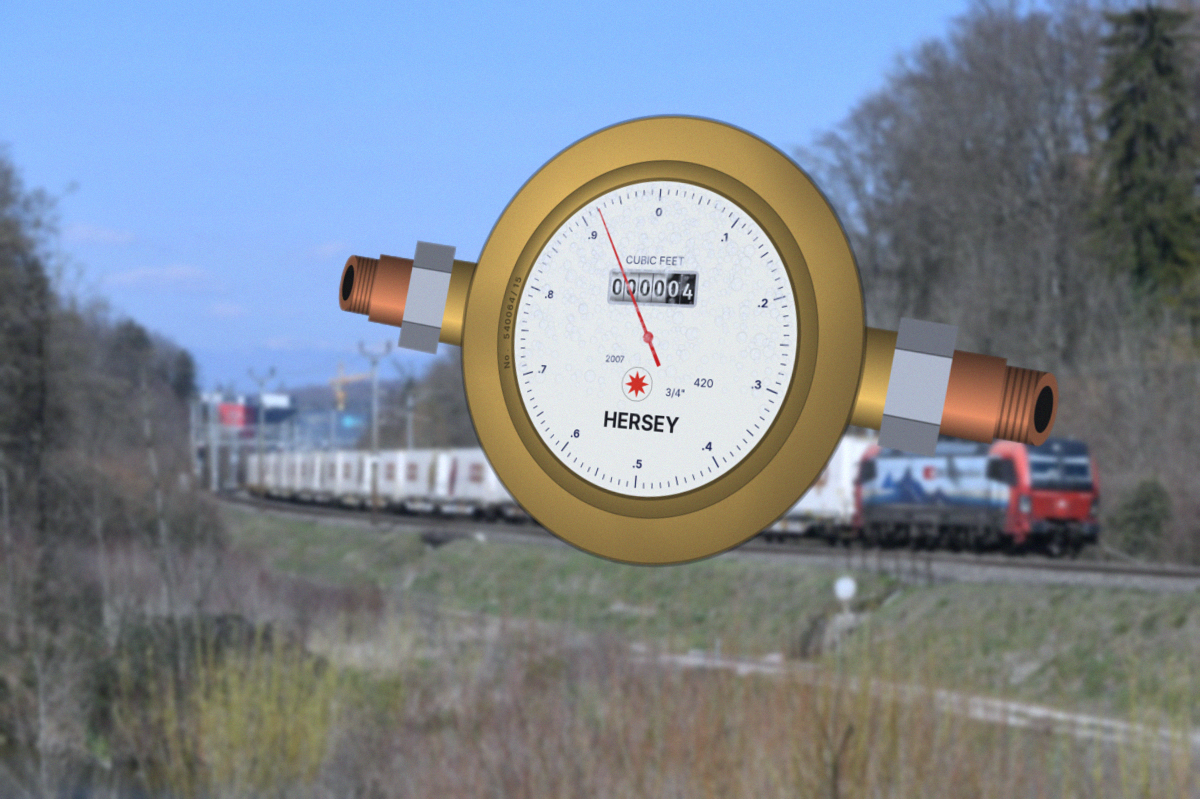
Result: 3.92 ft³
